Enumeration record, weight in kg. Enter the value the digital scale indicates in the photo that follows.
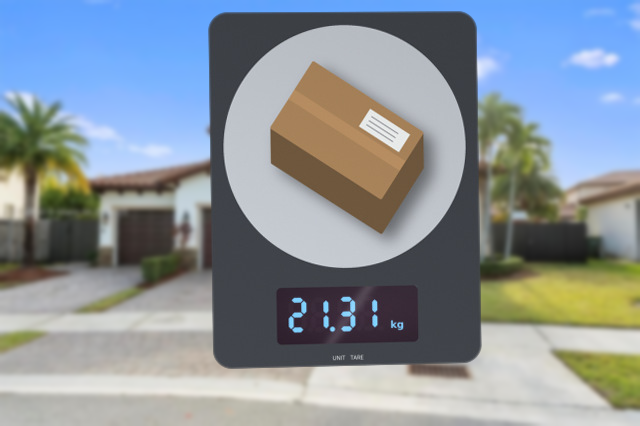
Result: 21.31 kg
